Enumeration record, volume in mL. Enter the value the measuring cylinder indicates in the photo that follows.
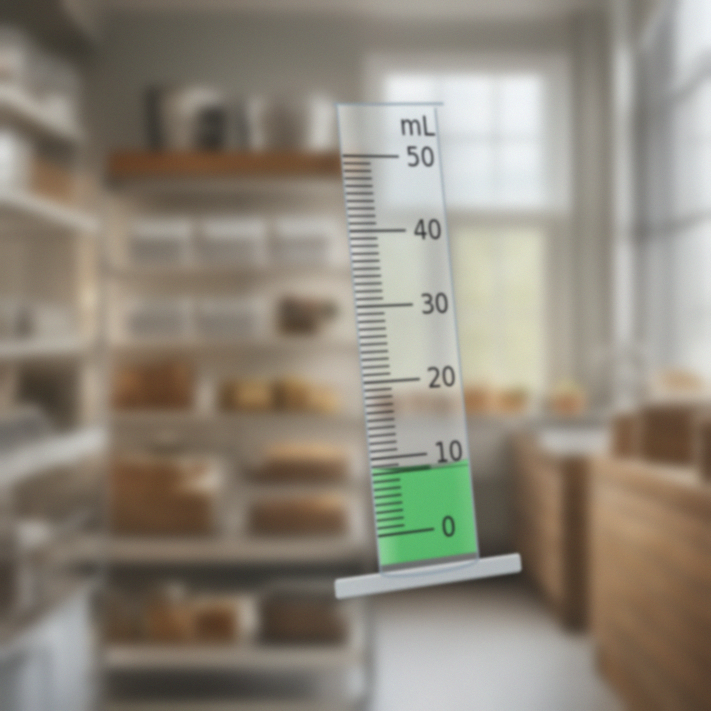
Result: 8 mL
